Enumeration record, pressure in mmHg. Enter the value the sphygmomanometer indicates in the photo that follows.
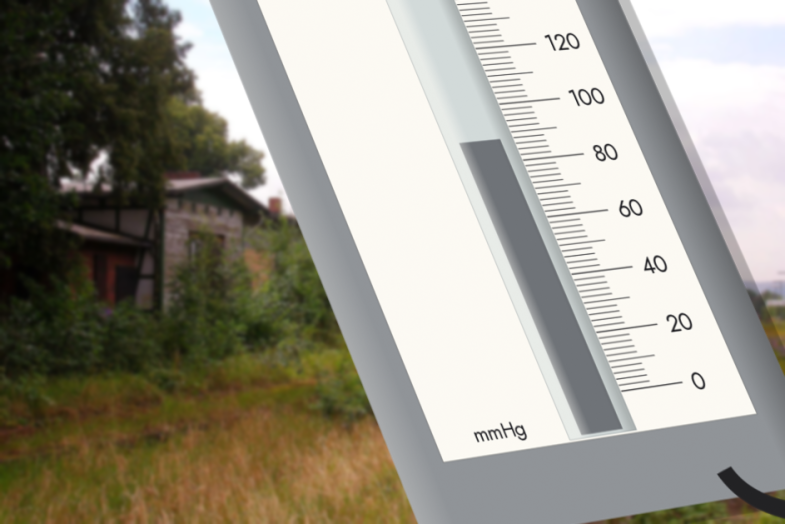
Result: 88 mmHg
